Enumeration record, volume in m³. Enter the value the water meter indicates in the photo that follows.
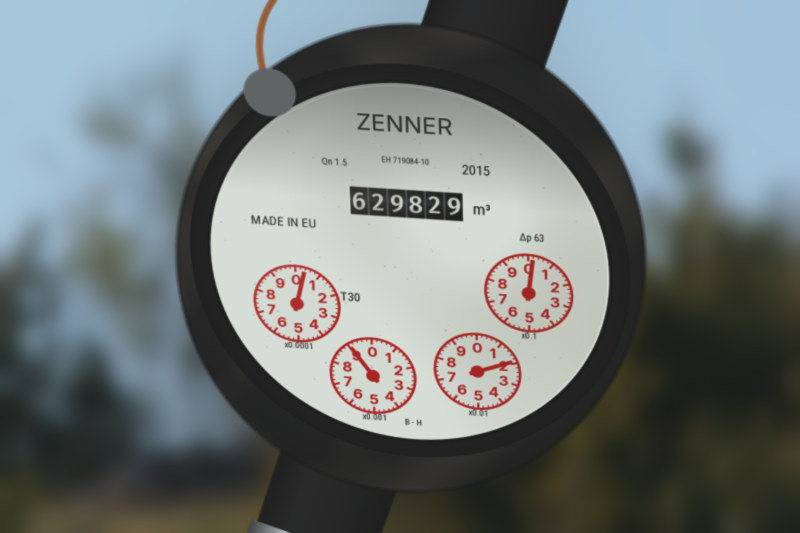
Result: 629829.0190 m³
